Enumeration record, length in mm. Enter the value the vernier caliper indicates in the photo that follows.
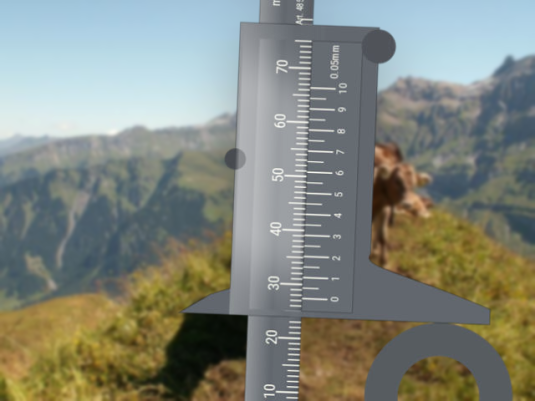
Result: 27.4 mm
